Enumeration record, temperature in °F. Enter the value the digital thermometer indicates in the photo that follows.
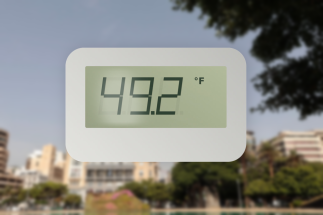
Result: 49.2 °F
